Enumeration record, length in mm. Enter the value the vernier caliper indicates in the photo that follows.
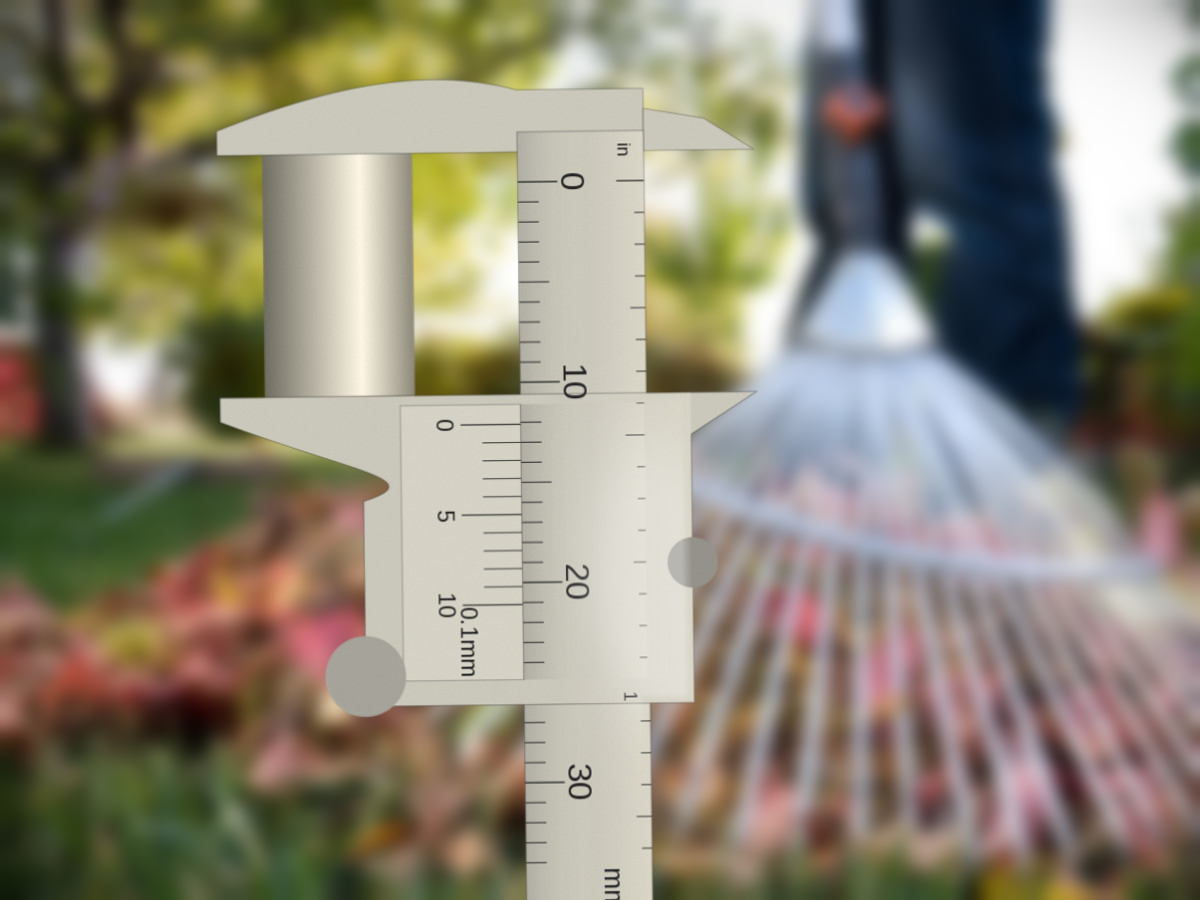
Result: 12.1 mm
